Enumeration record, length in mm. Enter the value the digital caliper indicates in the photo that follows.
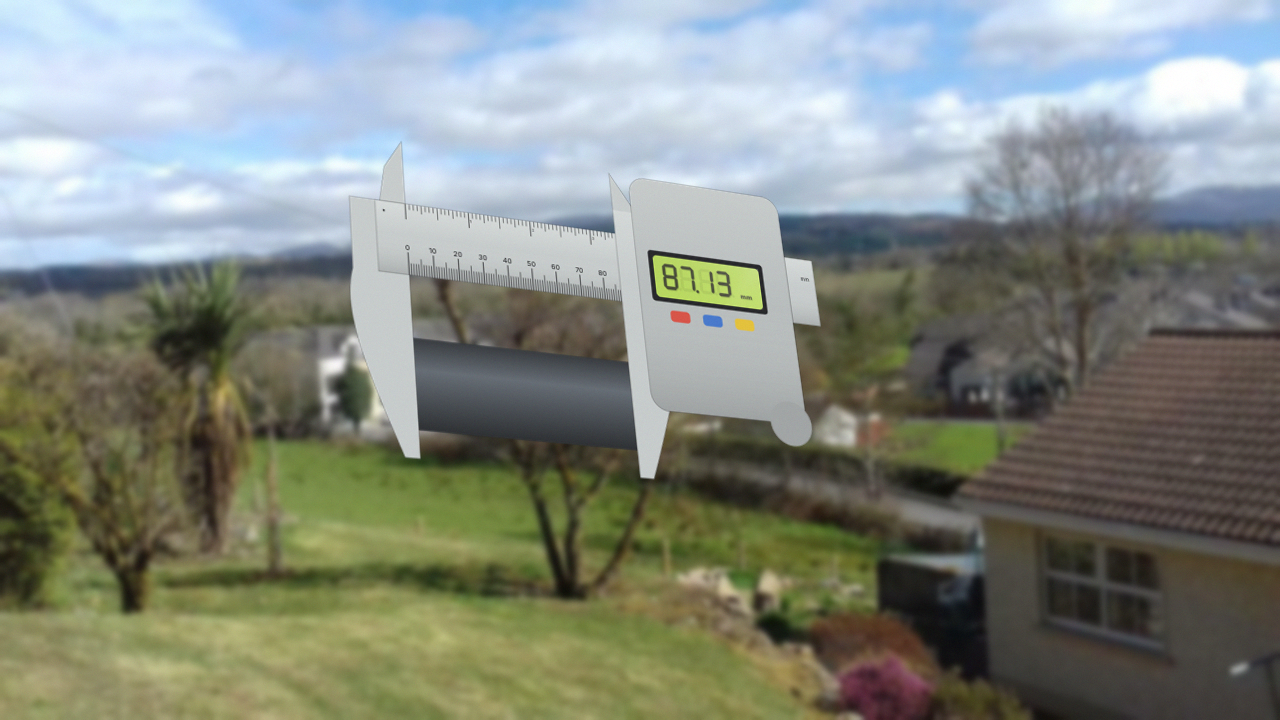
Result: 87.13 mm
